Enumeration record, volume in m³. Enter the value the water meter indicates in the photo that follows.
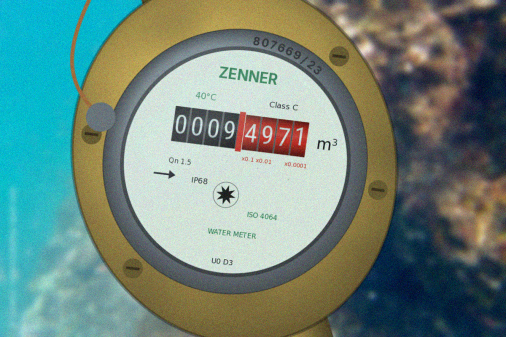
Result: 9.4971 m³
